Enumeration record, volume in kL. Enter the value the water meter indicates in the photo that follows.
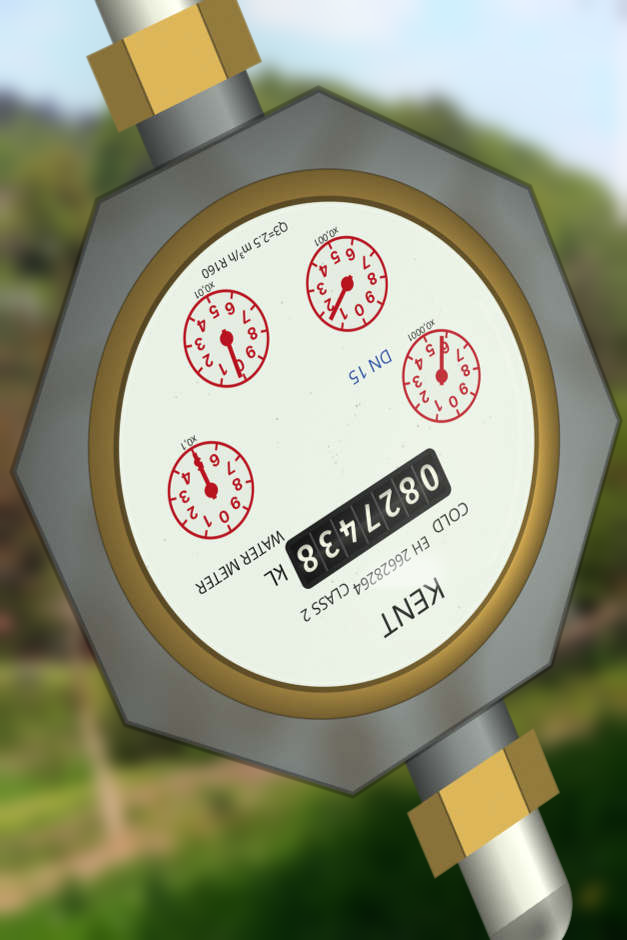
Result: 827438.5015 kL
